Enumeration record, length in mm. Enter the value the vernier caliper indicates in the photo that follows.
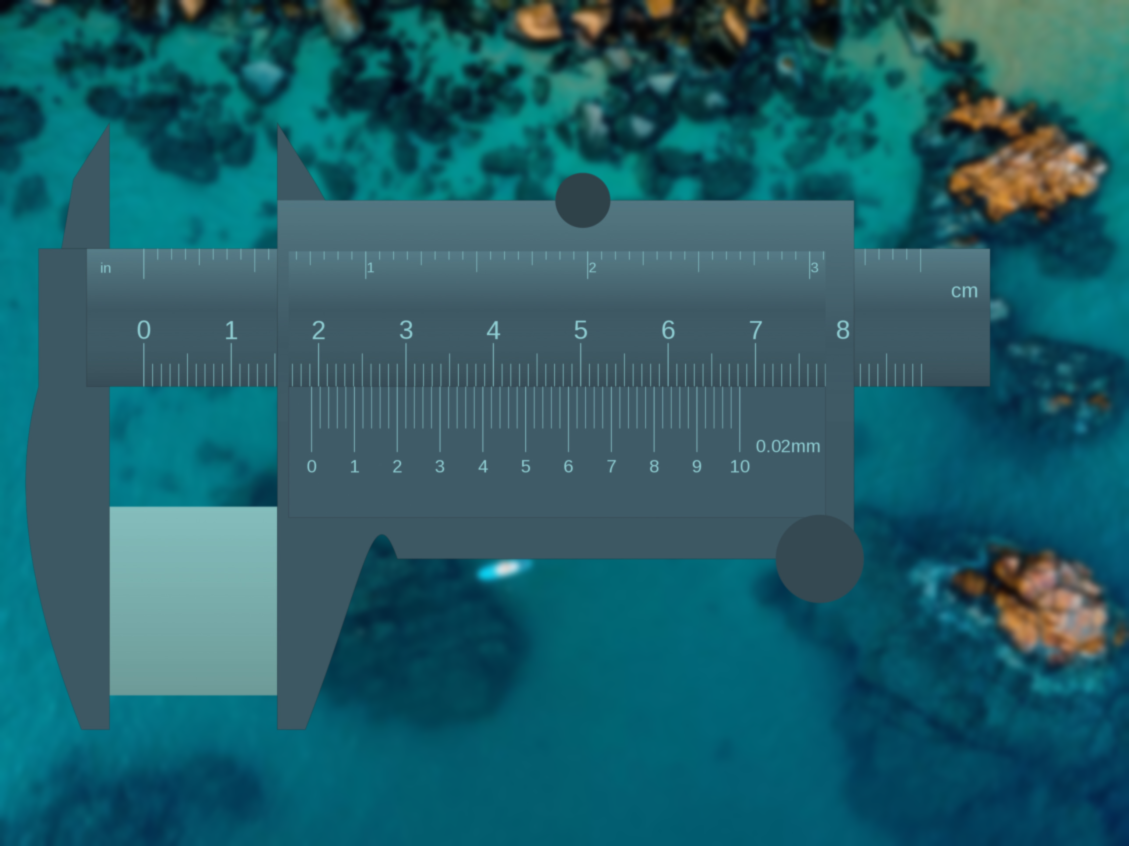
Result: 19.2 mm
